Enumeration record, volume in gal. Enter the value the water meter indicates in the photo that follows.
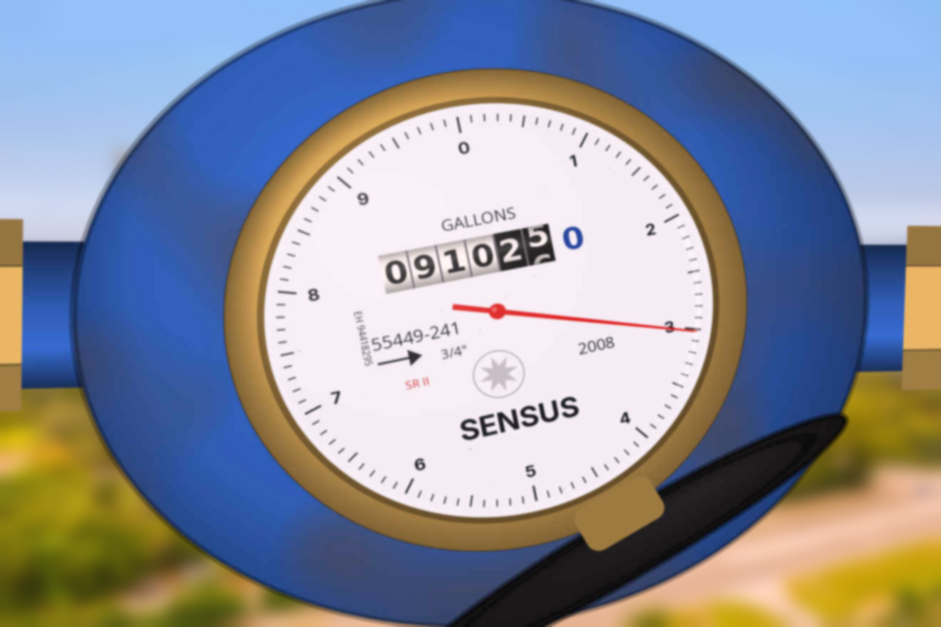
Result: 910253.0 gal
